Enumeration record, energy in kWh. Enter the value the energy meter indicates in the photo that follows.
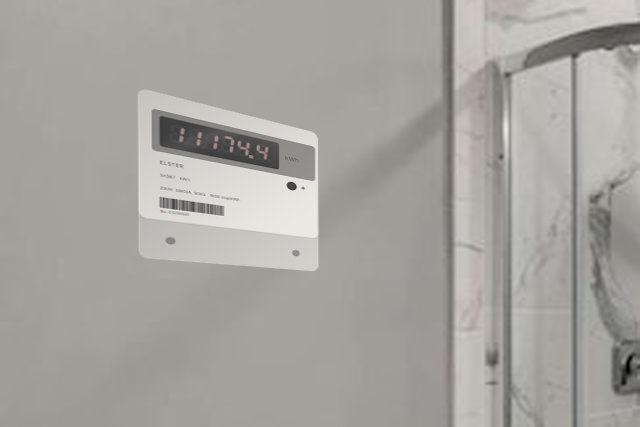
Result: 11174.4 kWh
